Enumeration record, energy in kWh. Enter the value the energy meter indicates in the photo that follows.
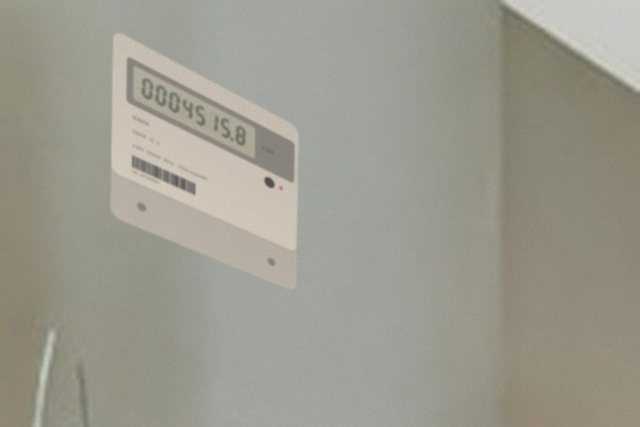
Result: 4515.8 kWh
